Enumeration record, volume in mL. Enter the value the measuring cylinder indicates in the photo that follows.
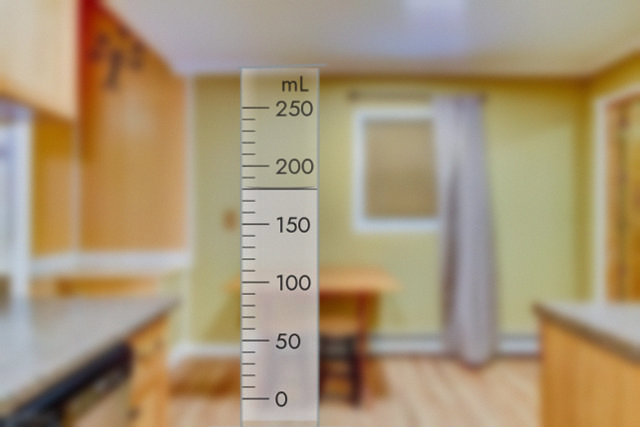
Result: 180 mL
